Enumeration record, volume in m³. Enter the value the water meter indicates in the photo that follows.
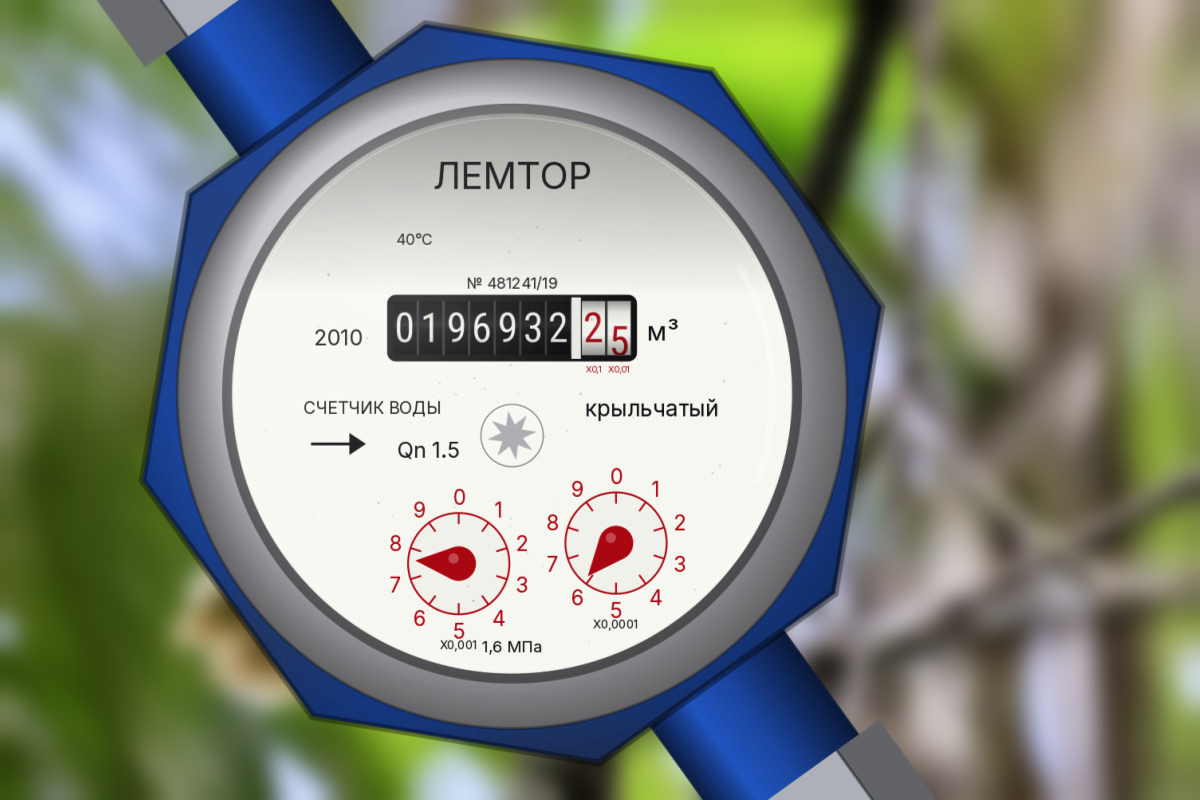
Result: 196932.2476 m³
